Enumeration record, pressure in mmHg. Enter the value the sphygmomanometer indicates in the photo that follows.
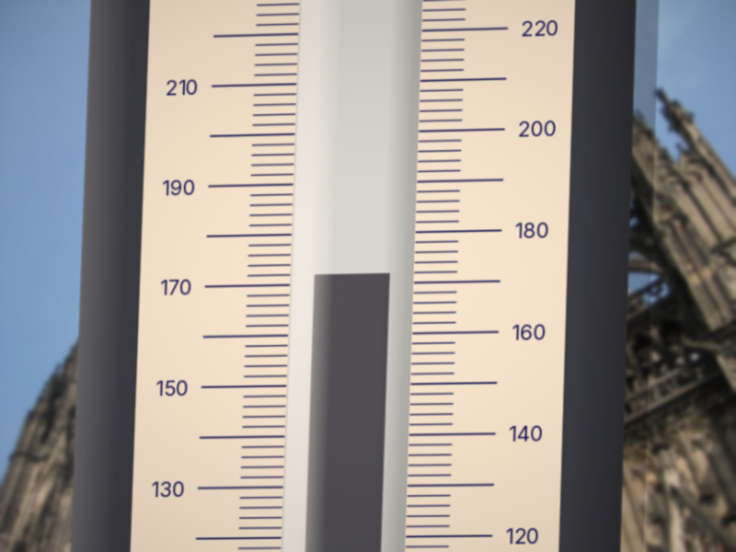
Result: 172 mmHg
